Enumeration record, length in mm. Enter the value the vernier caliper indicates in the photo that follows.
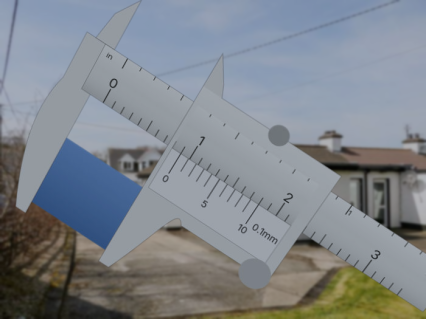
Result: 9.0 mm
